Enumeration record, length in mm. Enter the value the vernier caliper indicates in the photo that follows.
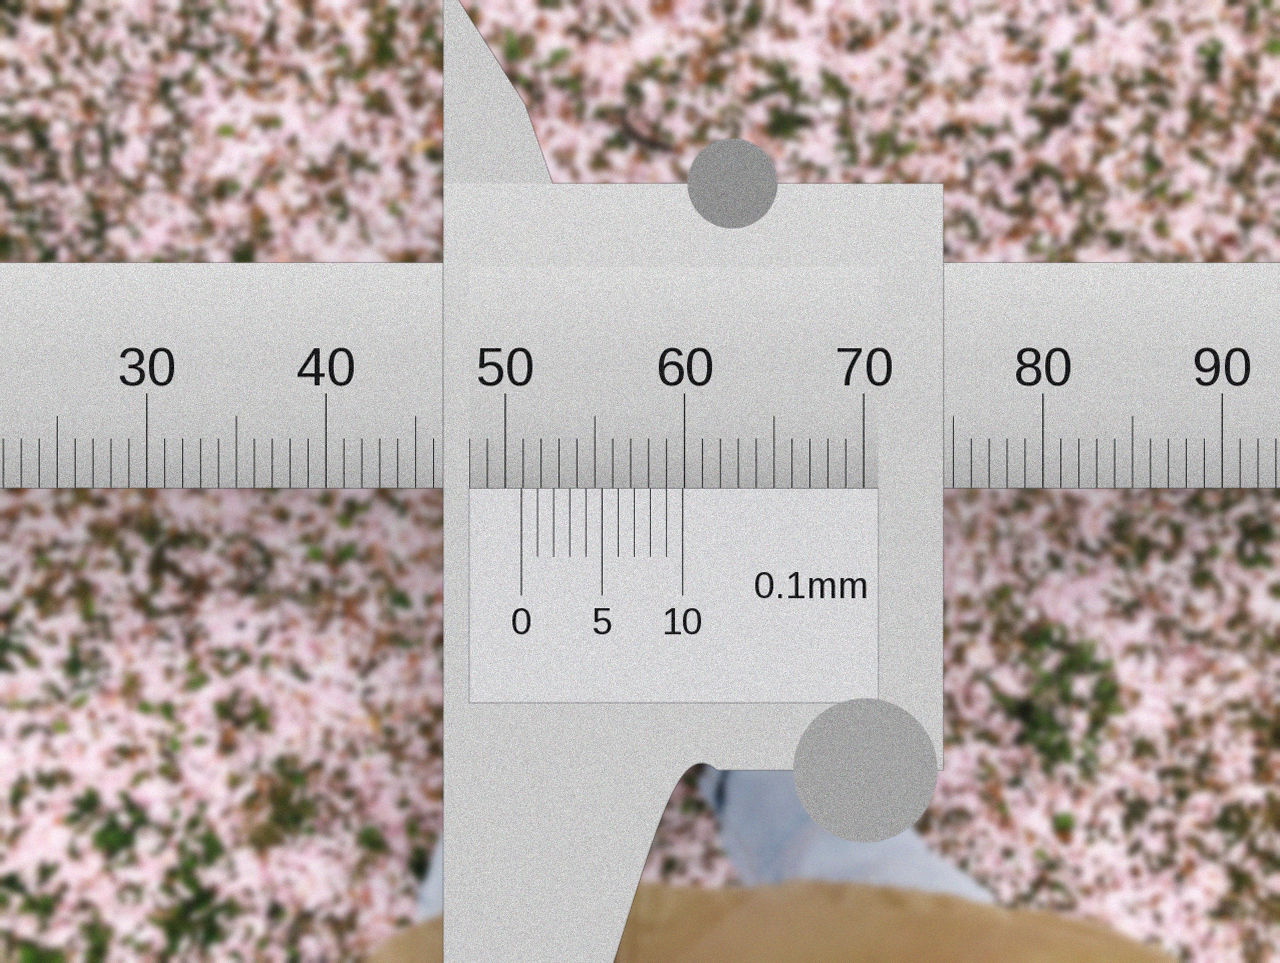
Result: 50.9 mm
